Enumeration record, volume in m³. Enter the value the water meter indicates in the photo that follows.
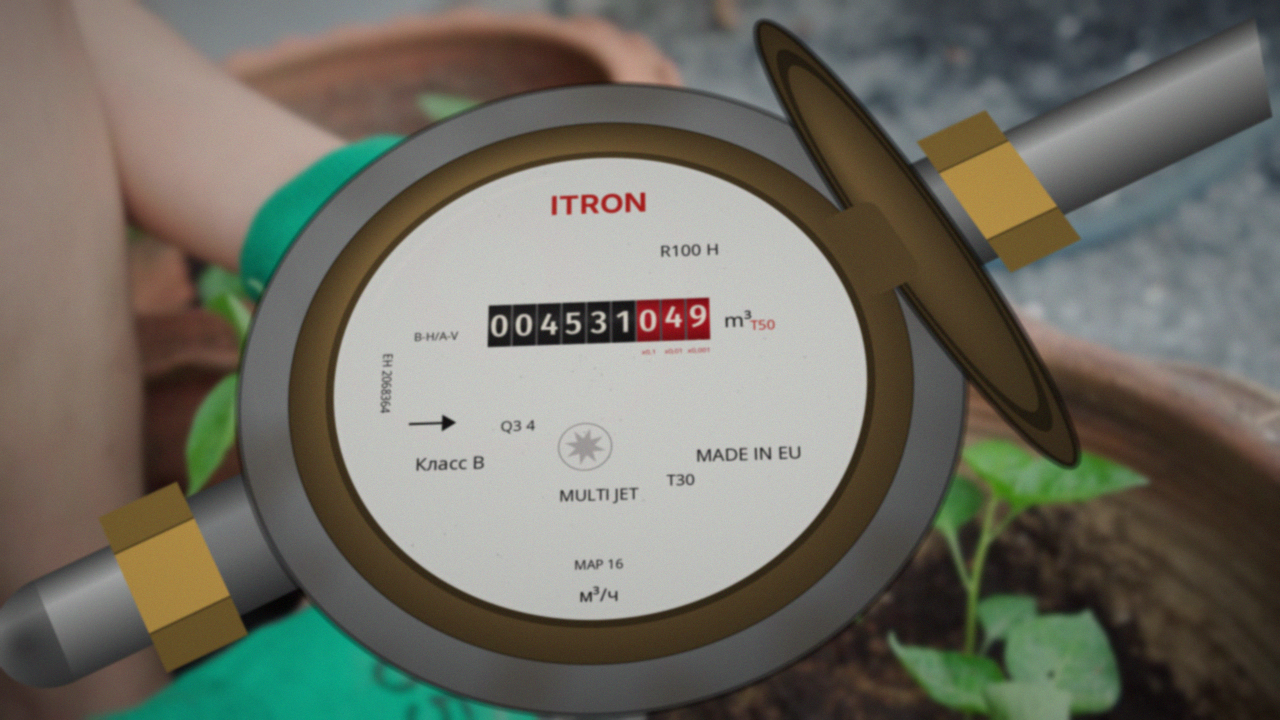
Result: 4531.049 m³
